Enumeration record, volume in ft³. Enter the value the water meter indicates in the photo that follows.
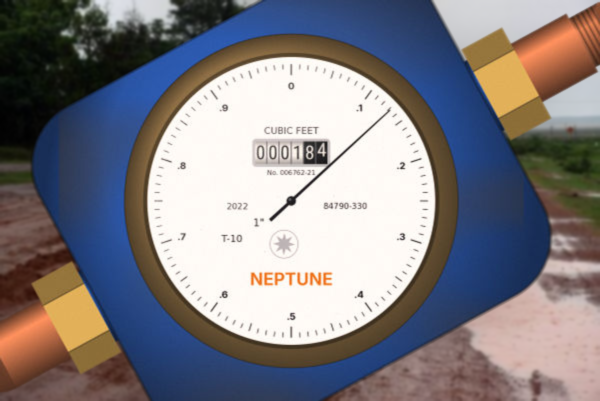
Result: 184.13 ft³
